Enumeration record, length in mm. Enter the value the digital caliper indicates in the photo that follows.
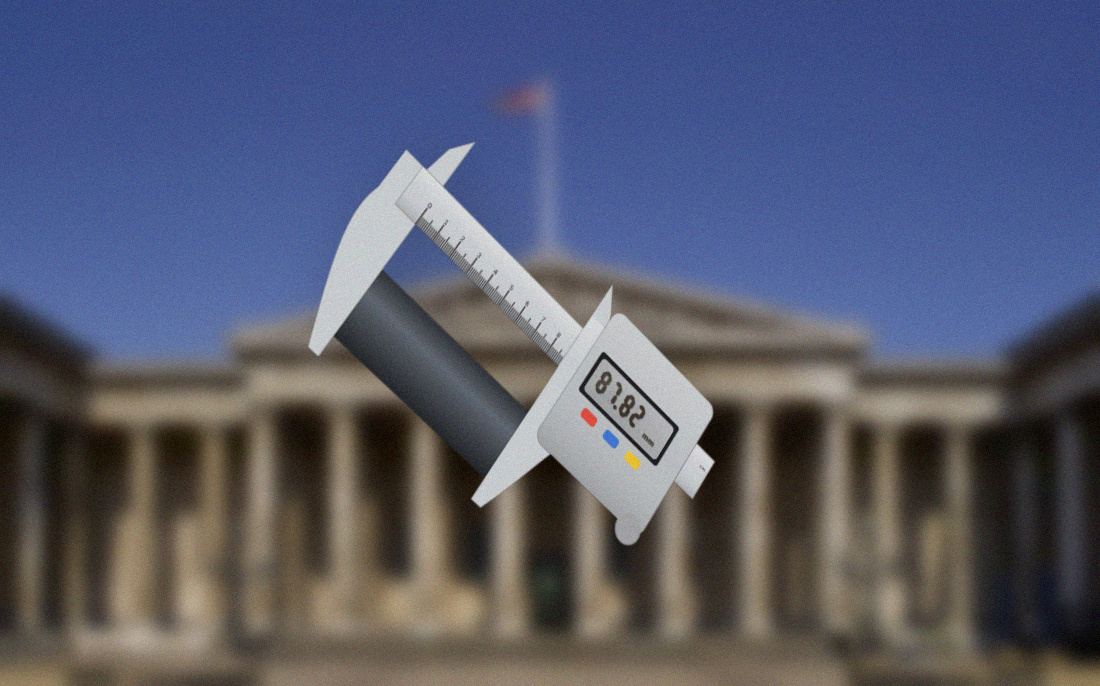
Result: 87.82 mm
